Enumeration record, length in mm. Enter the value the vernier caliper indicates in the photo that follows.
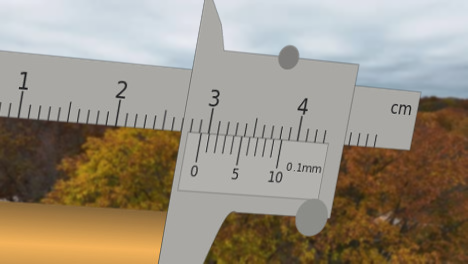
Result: 29.2 mm
